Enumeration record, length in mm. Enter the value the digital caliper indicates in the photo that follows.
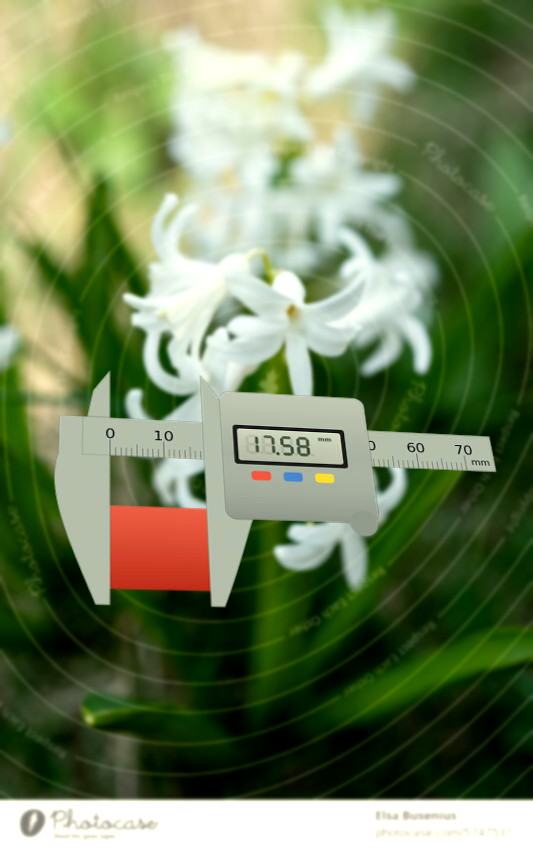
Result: 17.58 mm
